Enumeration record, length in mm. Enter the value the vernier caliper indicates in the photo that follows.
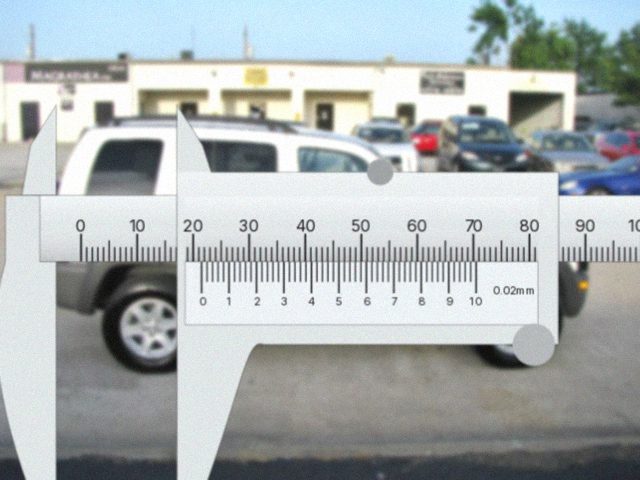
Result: 21.5 mm
